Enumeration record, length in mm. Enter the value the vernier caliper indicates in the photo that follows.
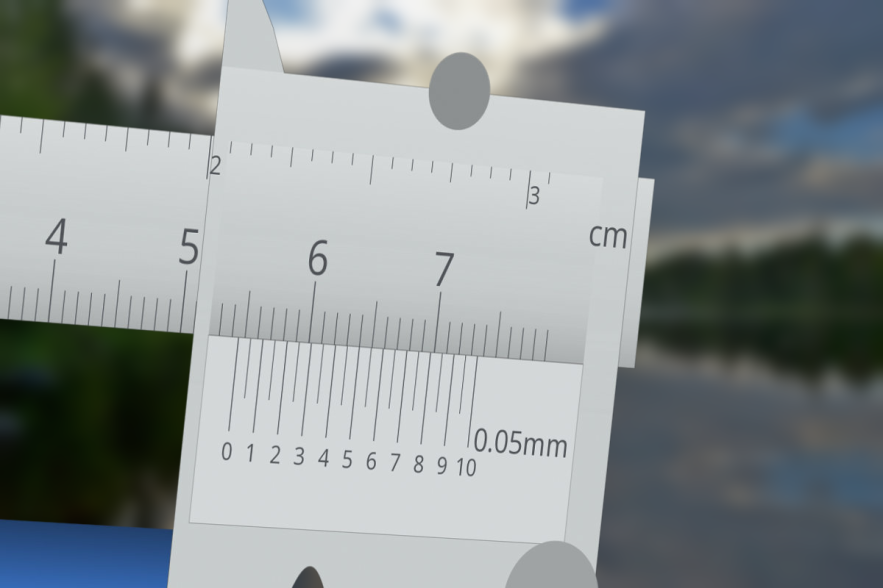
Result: 54.5 mm
